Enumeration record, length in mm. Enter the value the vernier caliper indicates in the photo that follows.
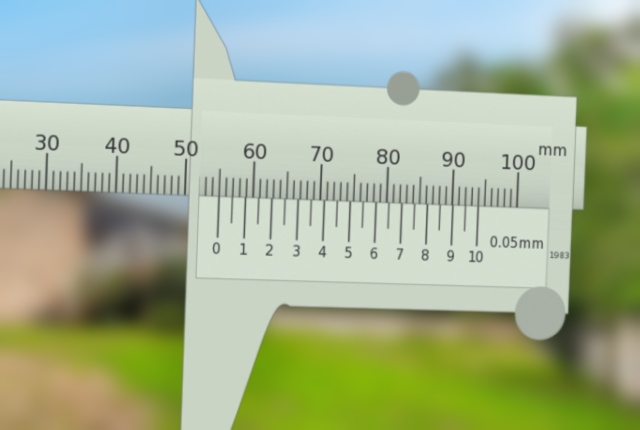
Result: 55.0 mm
